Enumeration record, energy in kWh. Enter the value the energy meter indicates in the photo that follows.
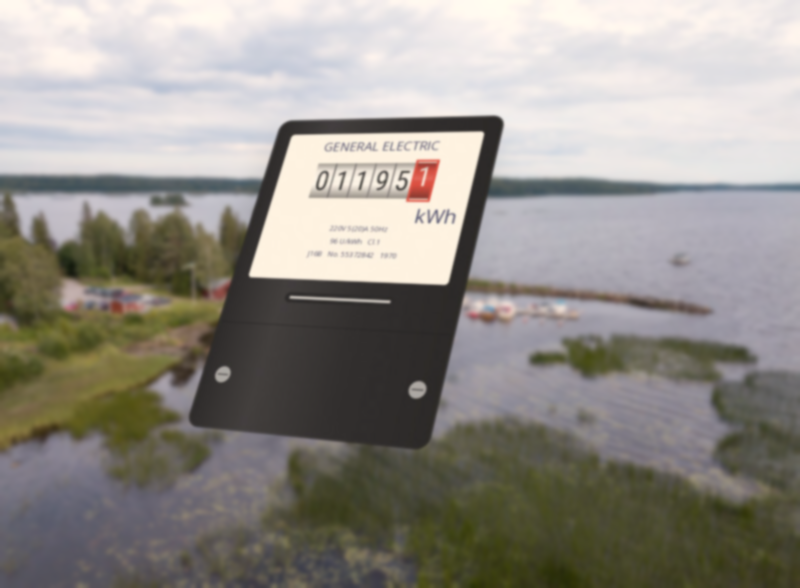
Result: 1195.1 kWh
